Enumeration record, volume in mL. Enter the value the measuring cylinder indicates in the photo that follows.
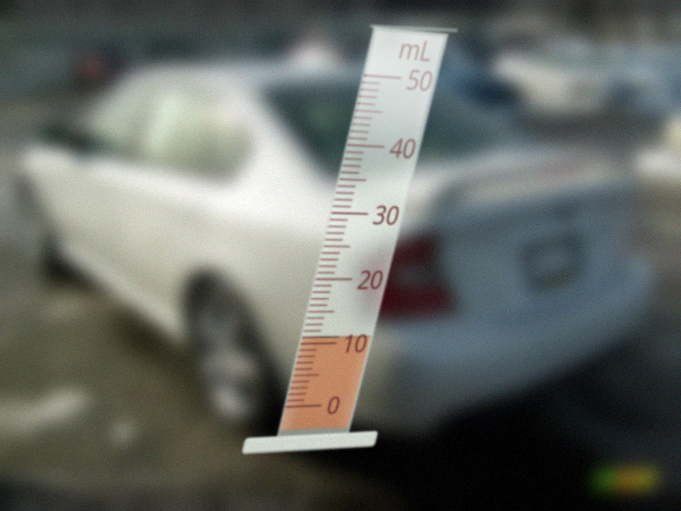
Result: 11 mL
